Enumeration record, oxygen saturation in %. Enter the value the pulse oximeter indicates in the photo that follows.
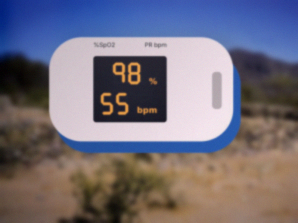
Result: 98 %
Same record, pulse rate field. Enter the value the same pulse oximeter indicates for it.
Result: 55 bpm
